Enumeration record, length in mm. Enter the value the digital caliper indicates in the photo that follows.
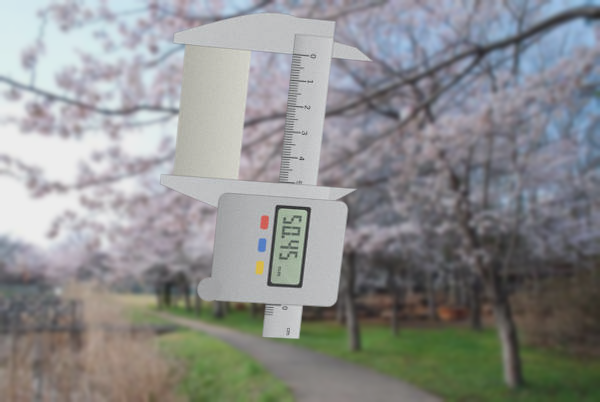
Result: 50.45 mm
